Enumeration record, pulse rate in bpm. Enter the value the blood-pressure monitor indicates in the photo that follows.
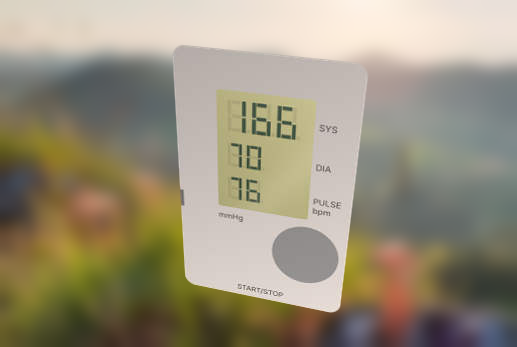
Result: 76 bpm
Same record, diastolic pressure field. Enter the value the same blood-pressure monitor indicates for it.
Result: 70 mmHg
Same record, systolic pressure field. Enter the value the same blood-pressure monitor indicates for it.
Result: 166 mmHg
